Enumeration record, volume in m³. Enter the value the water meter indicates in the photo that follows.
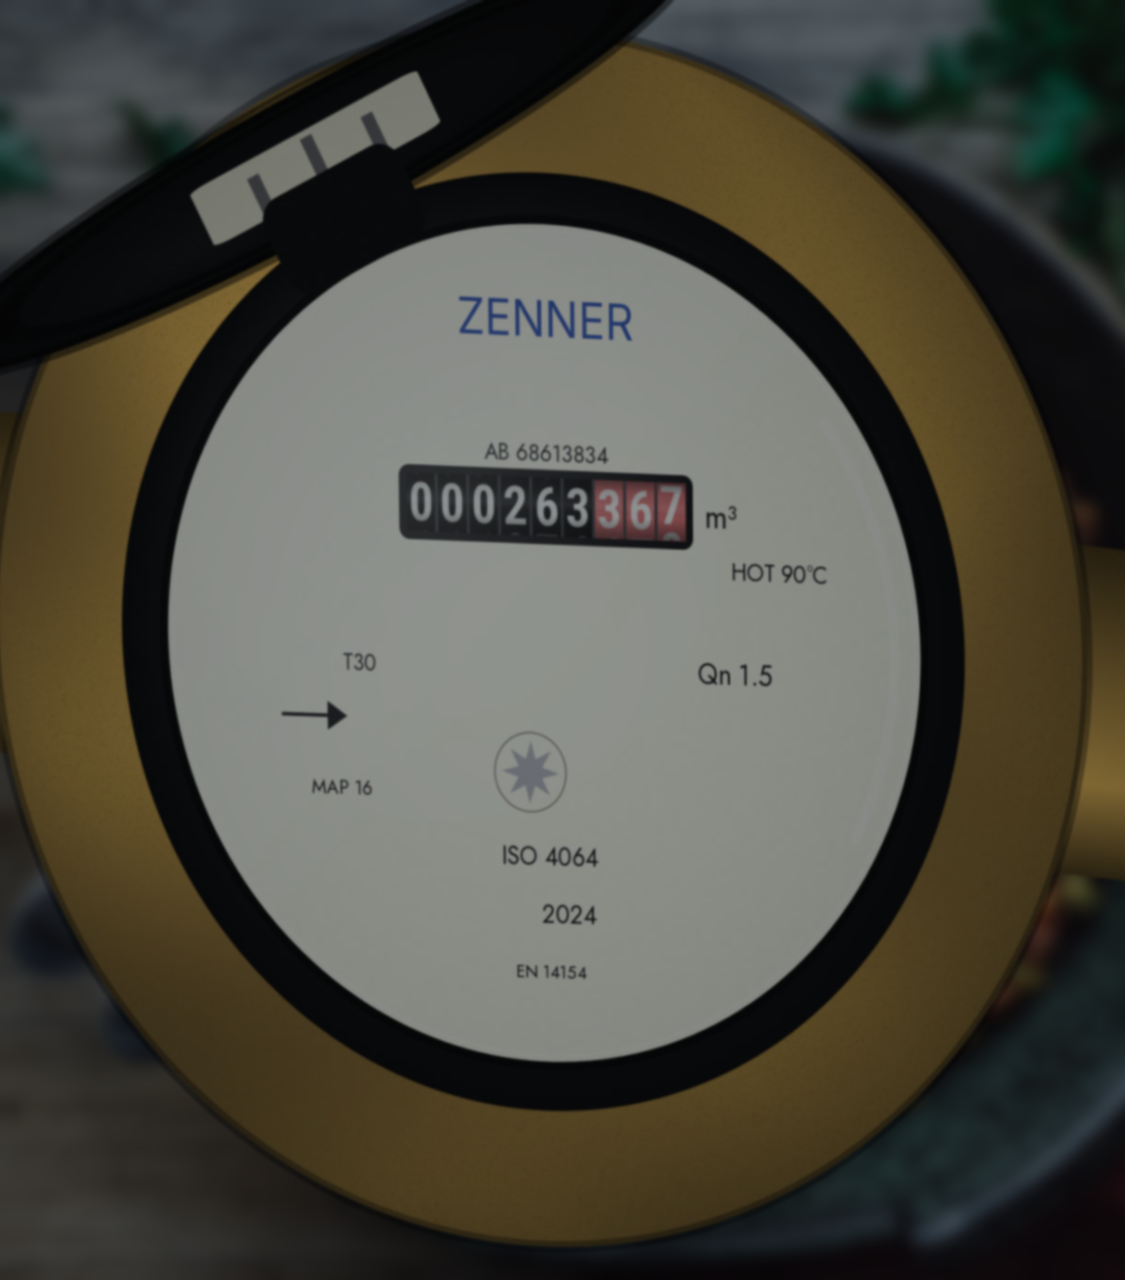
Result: 263.367 m³
